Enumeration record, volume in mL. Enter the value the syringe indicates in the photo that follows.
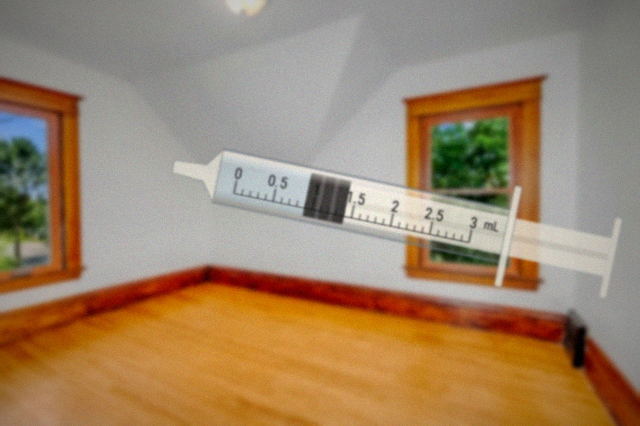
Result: 0.9 mL
